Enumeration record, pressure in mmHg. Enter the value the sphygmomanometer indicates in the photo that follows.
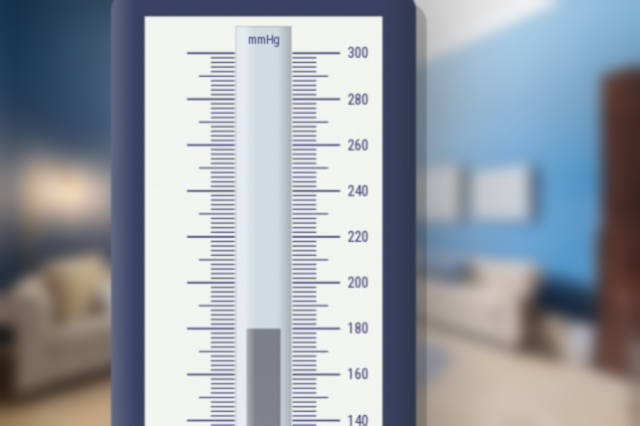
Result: 180 mmHg
